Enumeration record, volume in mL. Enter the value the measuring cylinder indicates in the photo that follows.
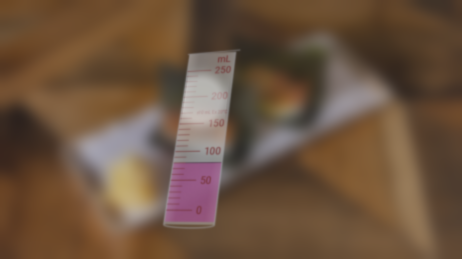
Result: 80 mL
